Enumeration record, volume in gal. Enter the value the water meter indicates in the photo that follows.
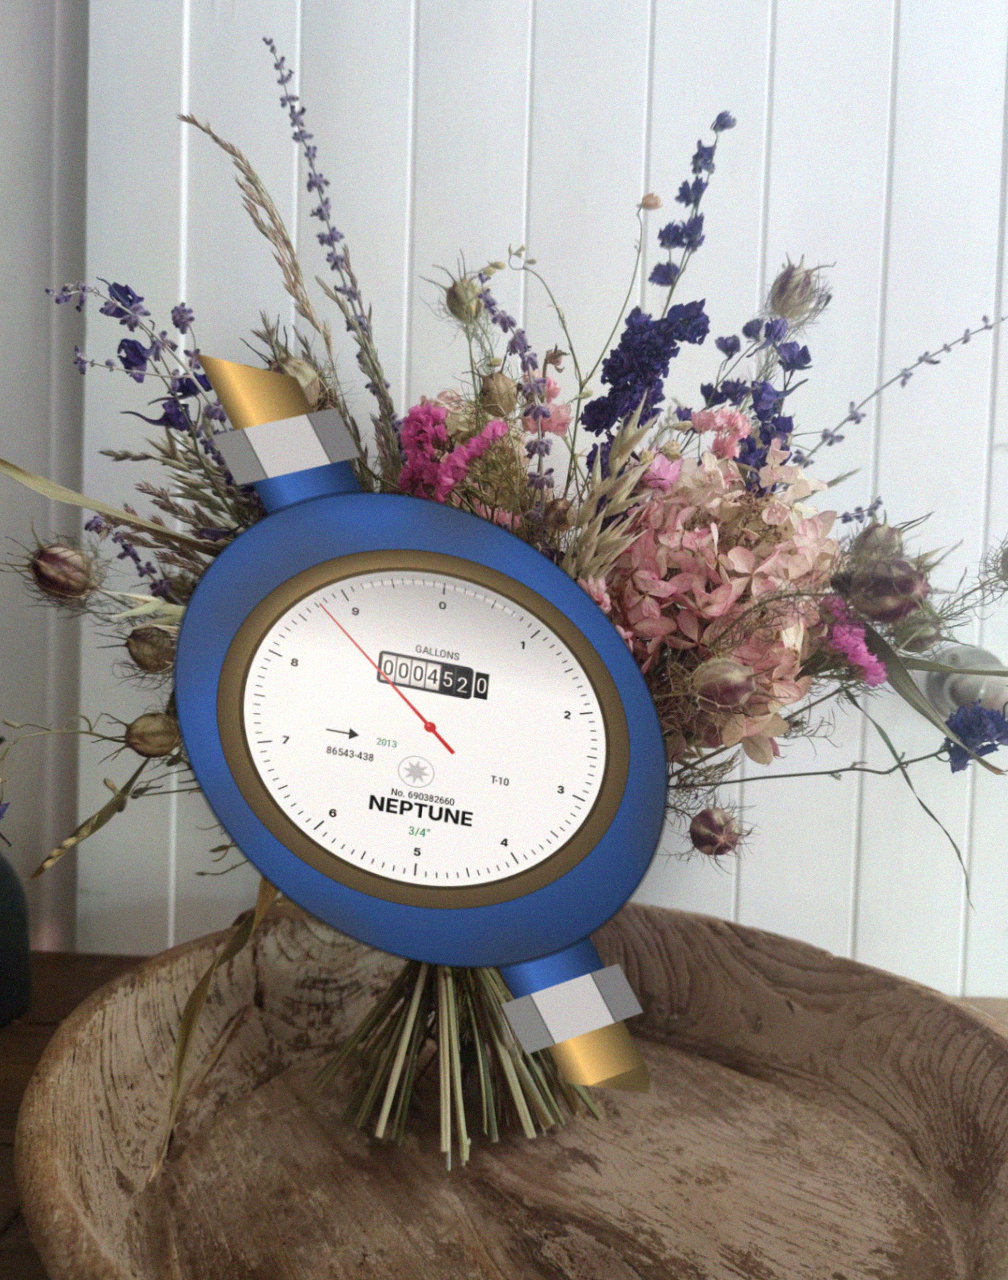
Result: 4518.7 gal
